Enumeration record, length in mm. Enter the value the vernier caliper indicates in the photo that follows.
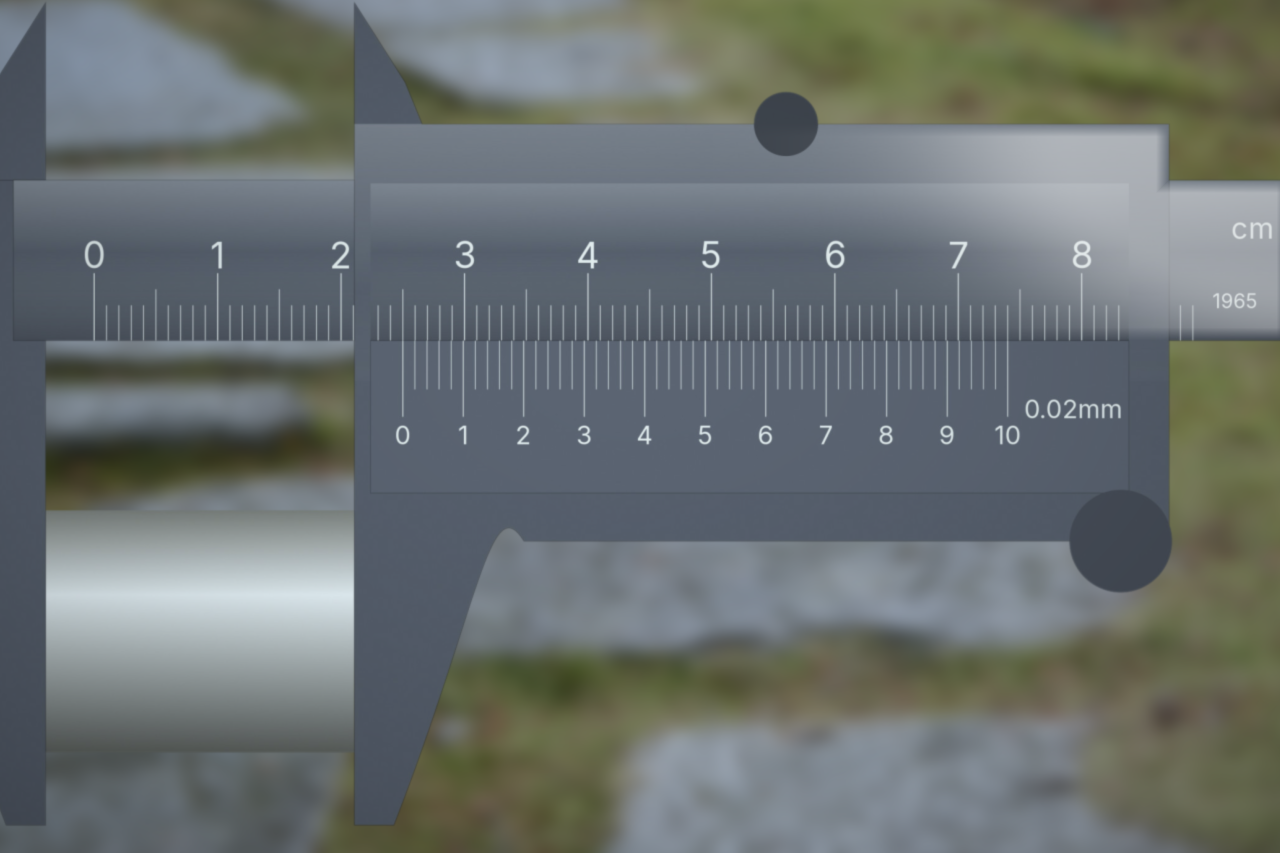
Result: 25.0 mm
